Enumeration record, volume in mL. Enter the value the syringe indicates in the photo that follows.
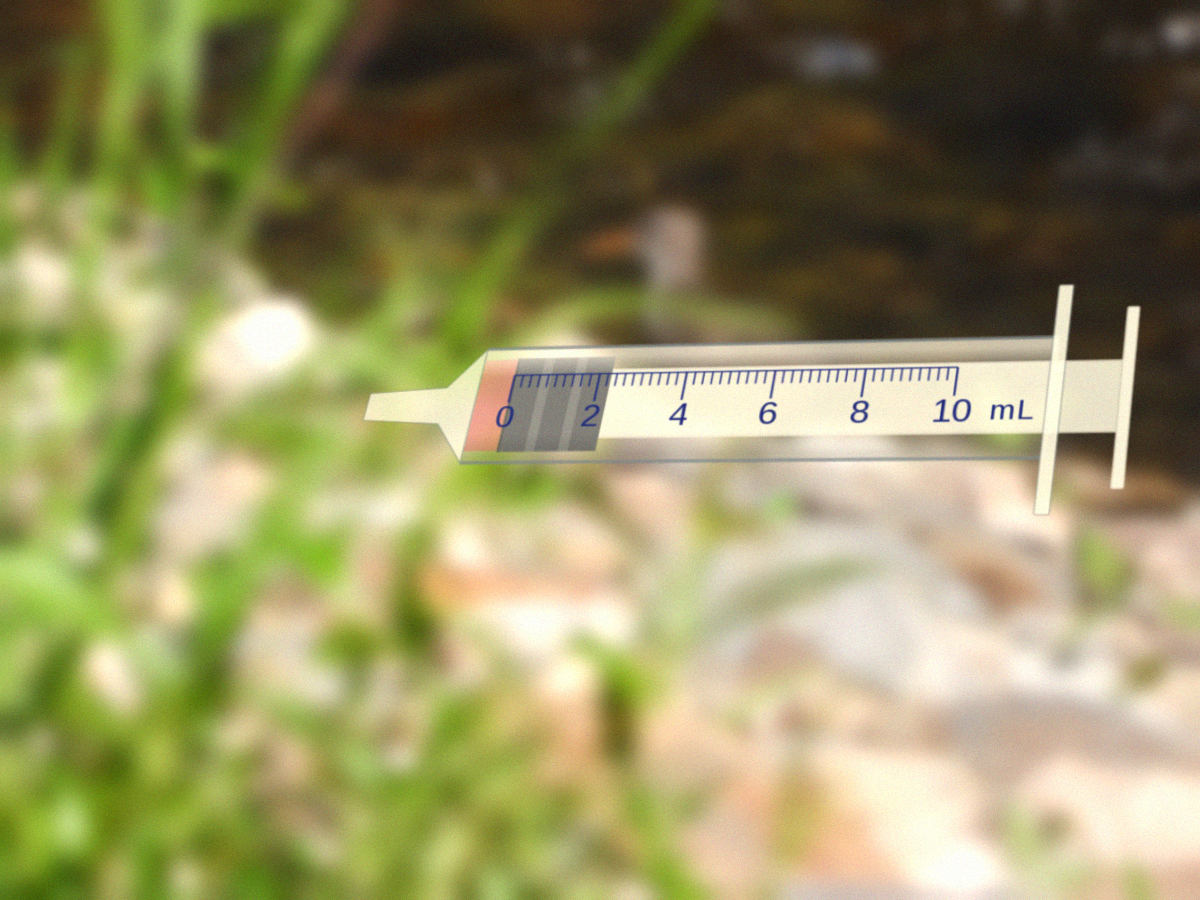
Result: 0 mL
